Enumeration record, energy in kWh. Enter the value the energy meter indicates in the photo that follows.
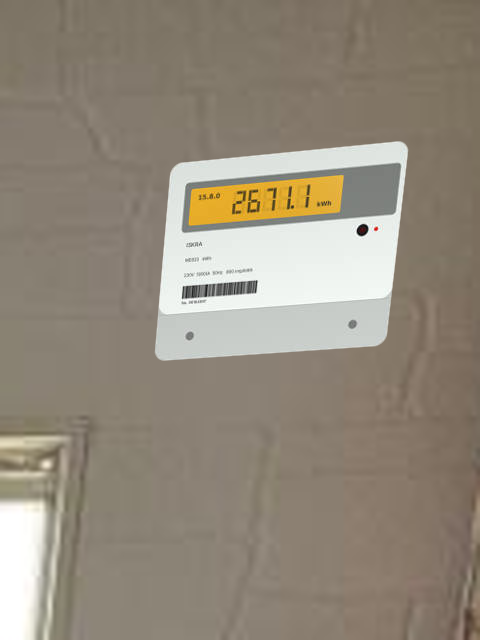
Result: 2671.1 kWh
